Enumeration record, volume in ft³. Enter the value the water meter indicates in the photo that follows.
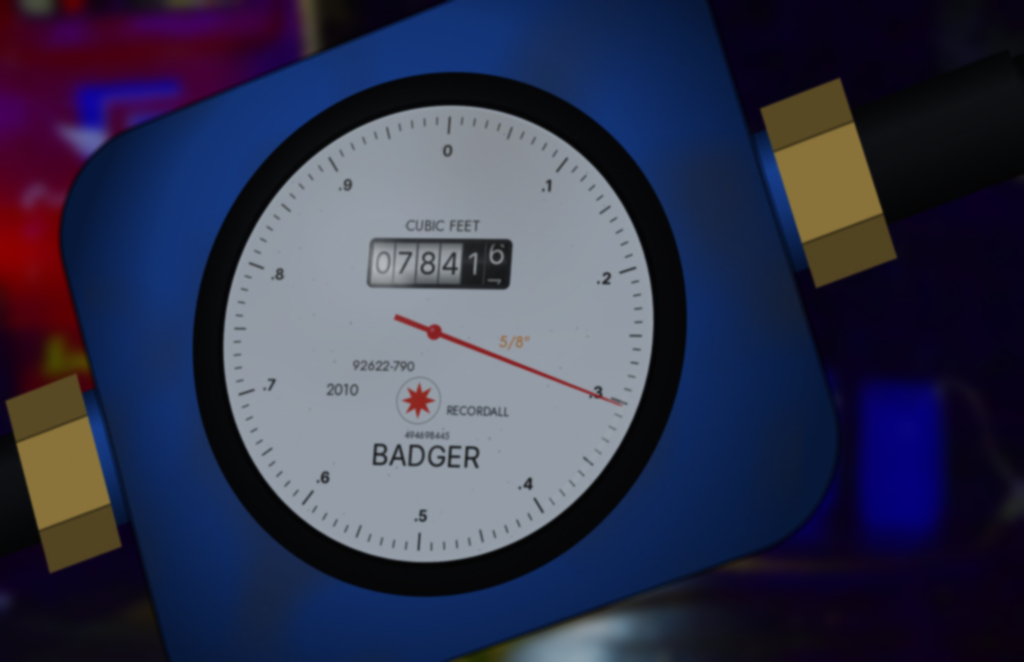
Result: 78416.30 ft³
